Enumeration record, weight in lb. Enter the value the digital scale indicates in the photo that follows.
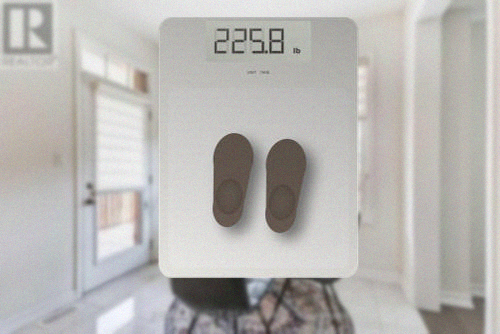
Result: 225.8 lb
